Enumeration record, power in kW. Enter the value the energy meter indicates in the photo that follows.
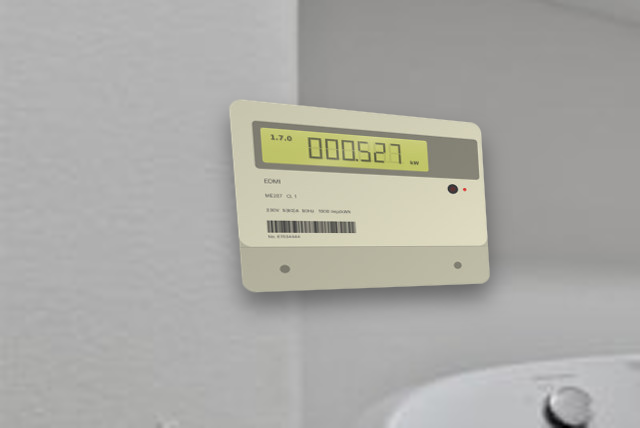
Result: 0.527 kW
